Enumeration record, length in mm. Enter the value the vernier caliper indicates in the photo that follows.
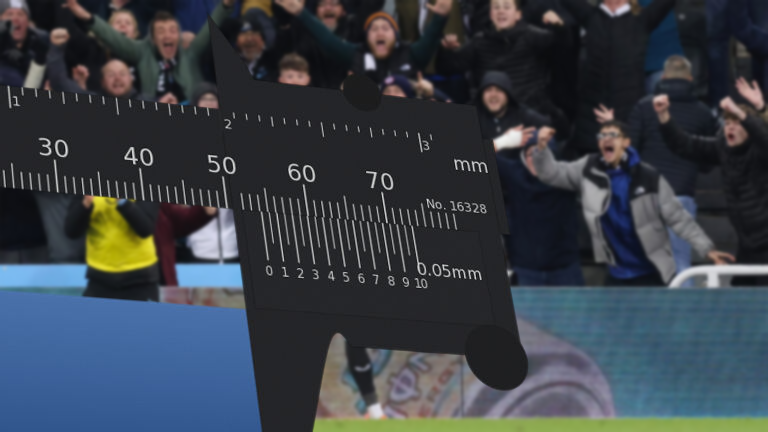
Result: 54.2 mm
